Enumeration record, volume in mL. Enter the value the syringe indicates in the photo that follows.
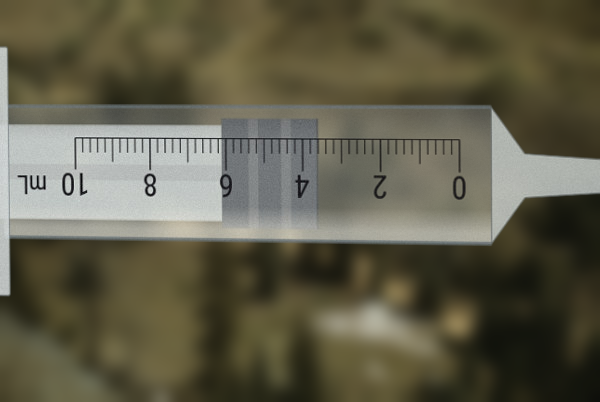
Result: 3.6 mL
